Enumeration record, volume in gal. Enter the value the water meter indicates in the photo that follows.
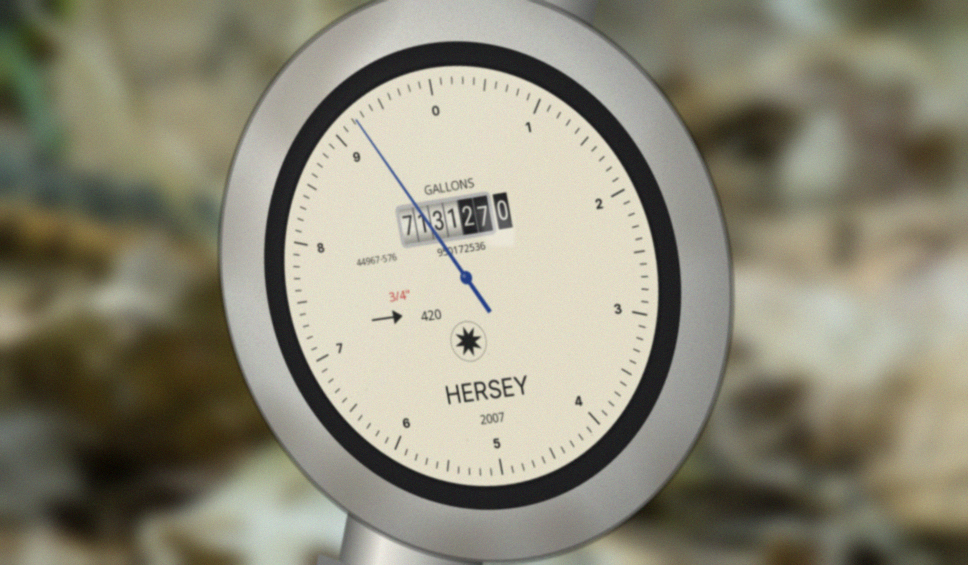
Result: 7131269.2 gal
